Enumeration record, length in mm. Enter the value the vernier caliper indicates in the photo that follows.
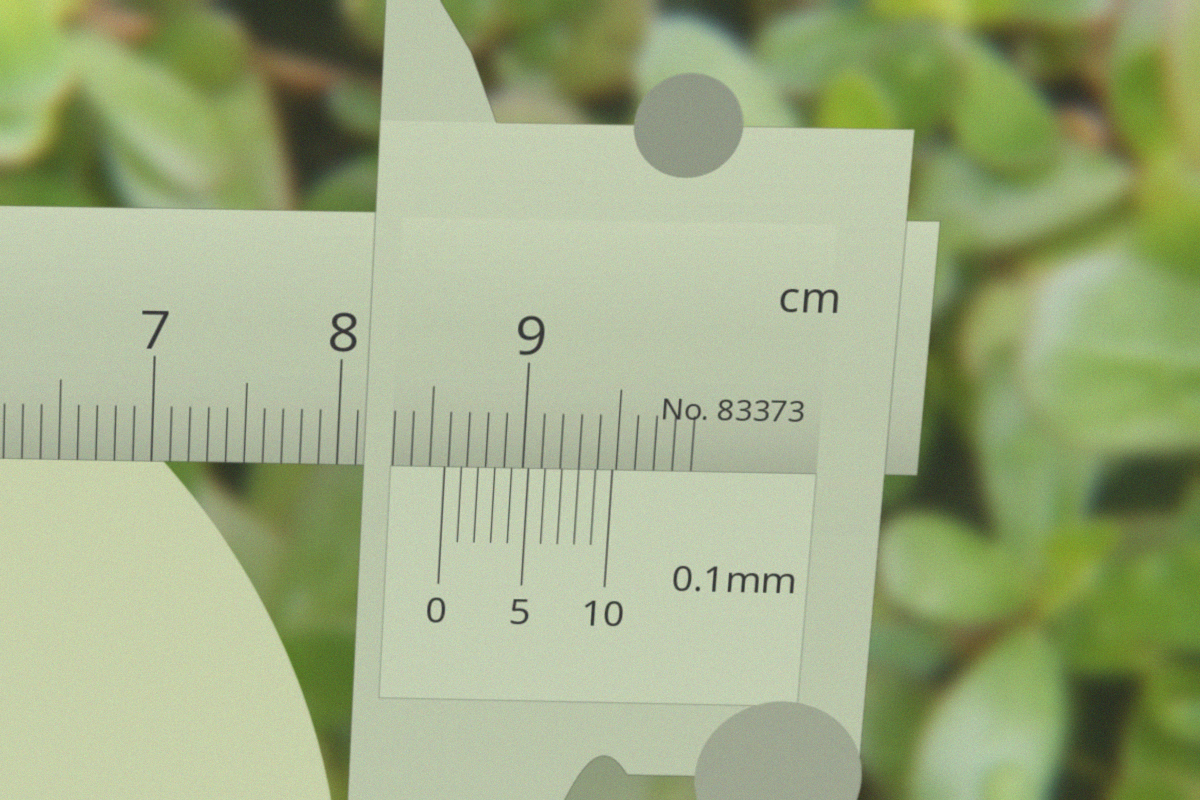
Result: 85.8 mm
